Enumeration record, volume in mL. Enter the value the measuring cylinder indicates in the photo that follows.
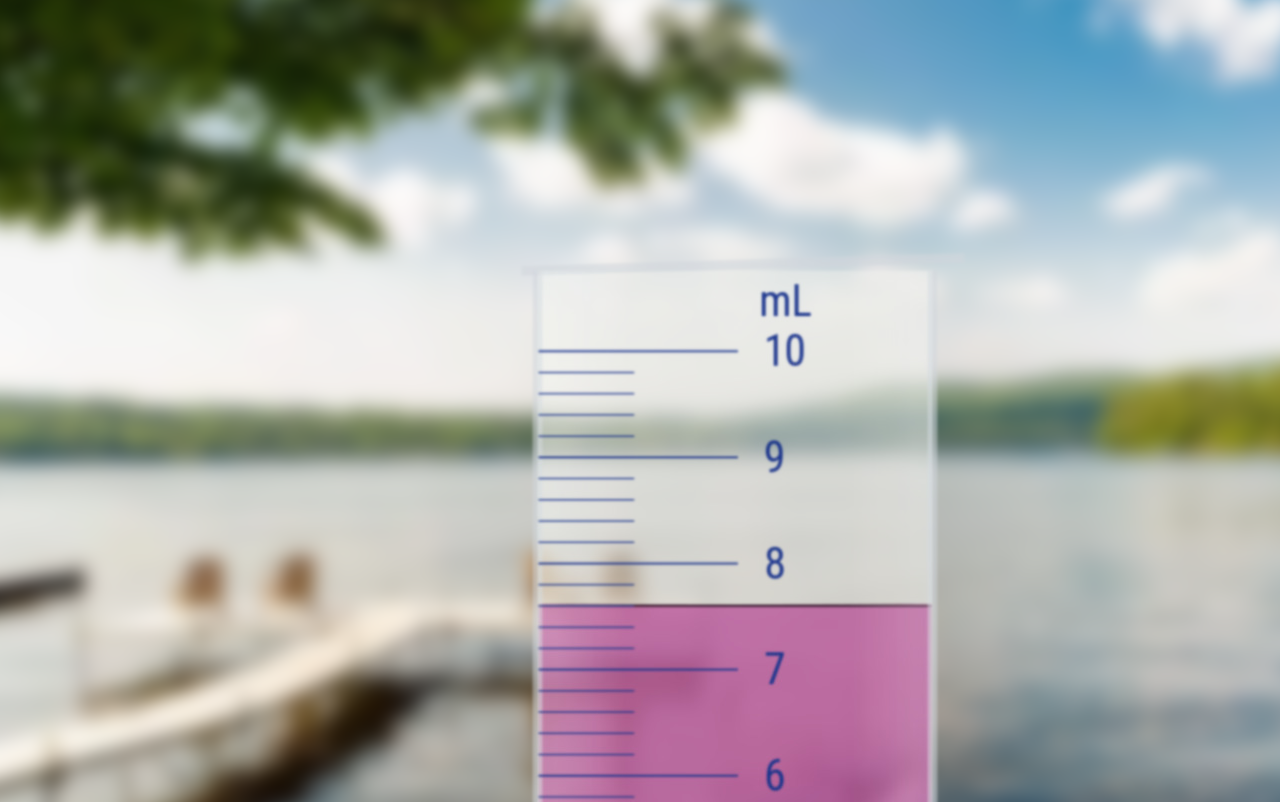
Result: 7.6 mL
